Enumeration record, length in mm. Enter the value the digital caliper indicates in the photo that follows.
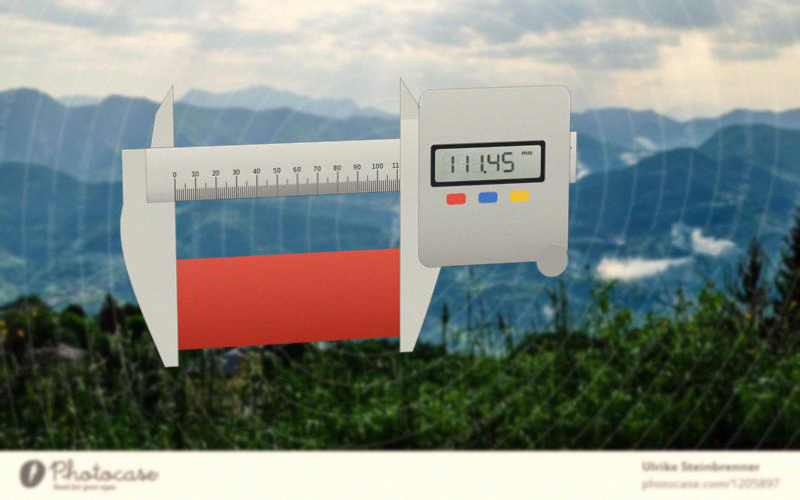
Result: 111.45 mm
